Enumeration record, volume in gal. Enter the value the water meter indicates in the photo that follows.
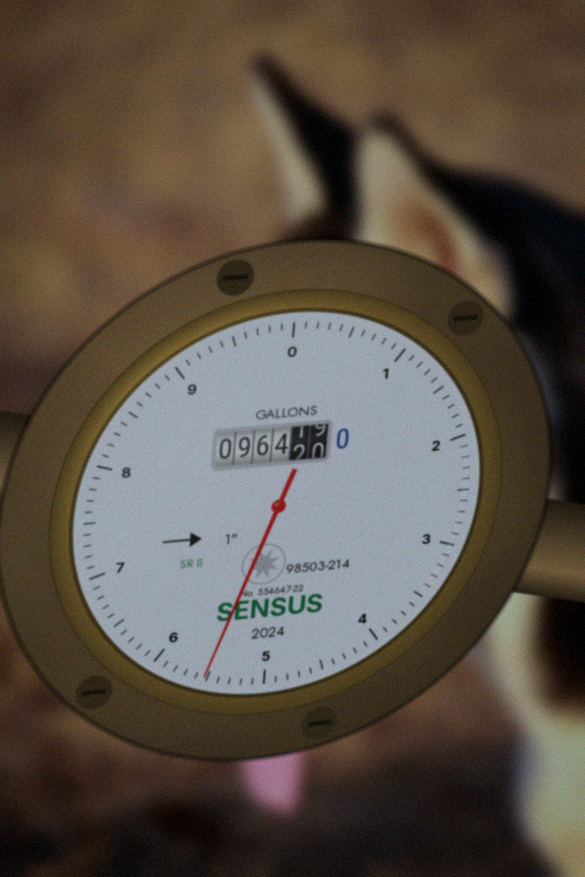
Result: 964195.5 gal
